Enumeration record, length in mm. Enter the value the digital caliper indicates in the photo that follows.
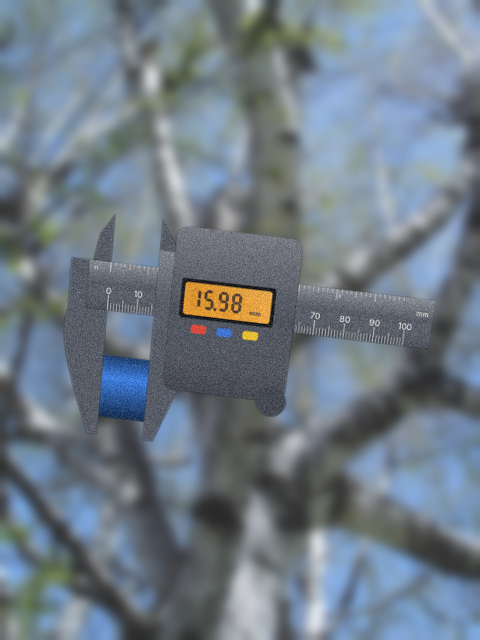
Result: 15.98 mm
